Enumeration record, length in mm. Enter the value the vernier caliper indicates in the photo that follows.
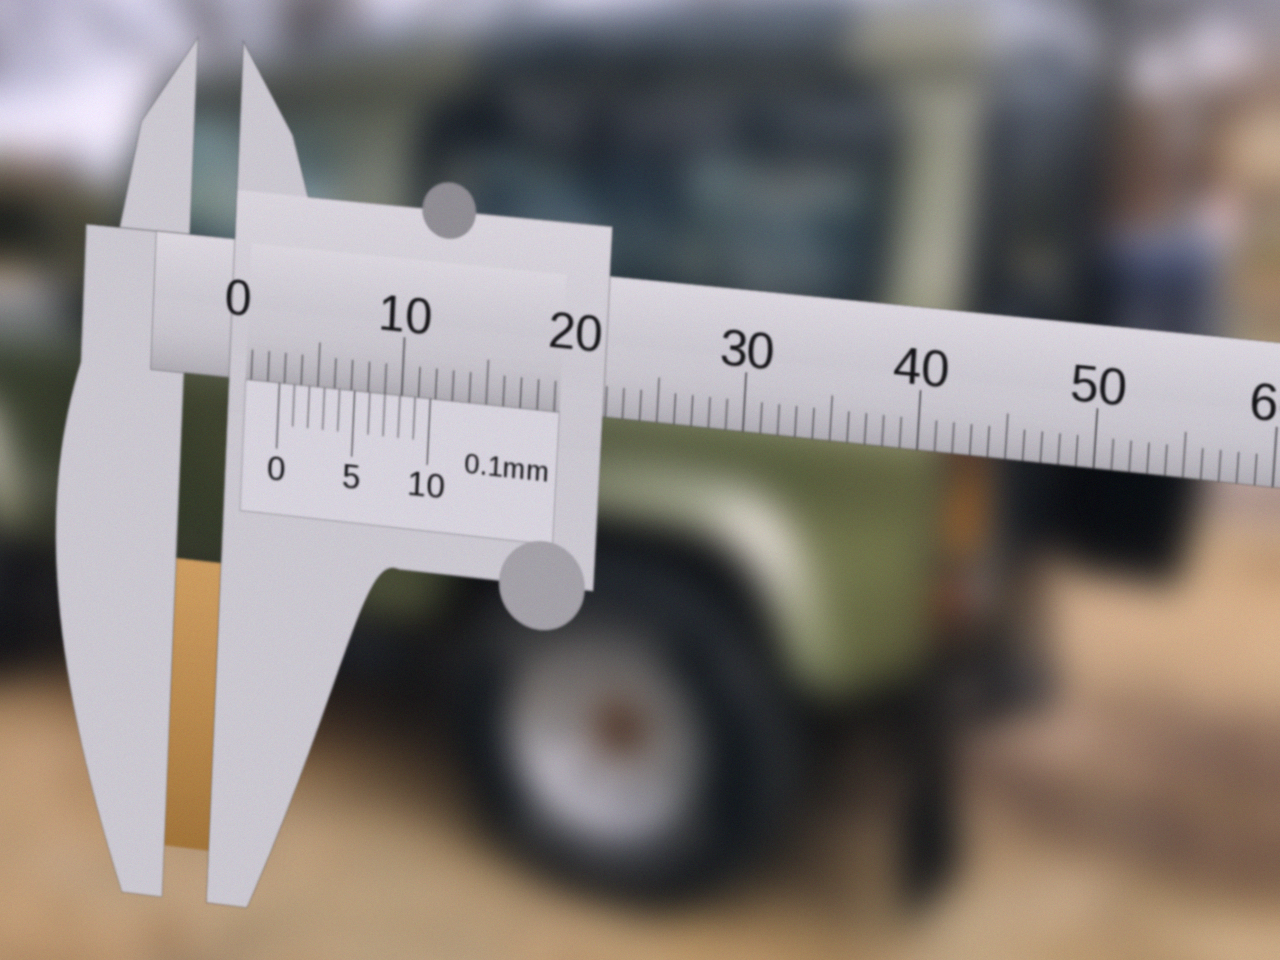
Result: 2.7 mm
